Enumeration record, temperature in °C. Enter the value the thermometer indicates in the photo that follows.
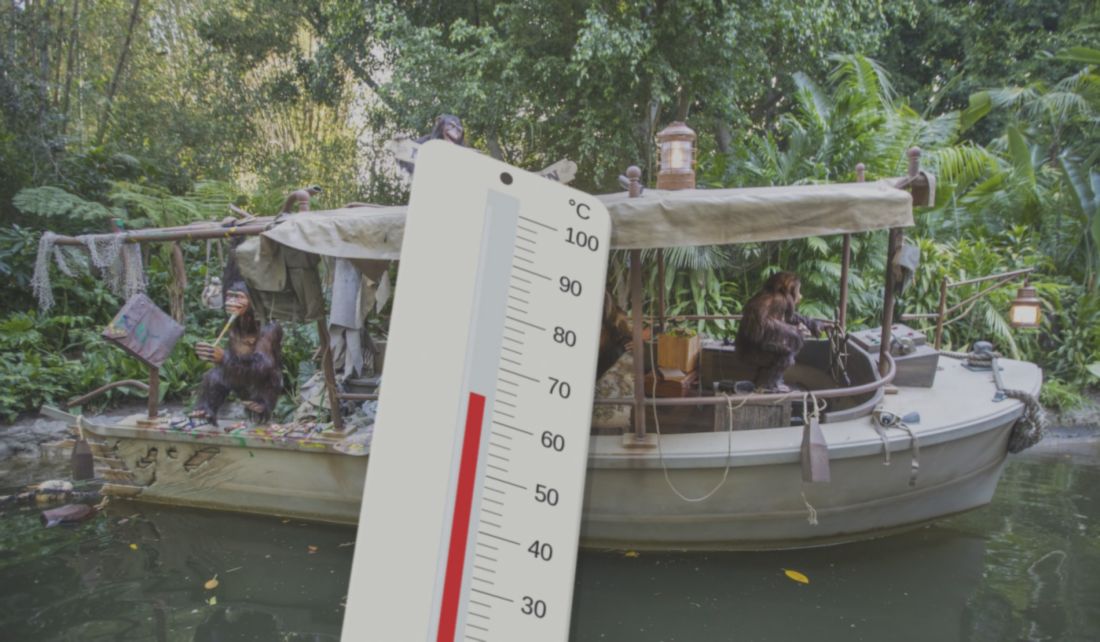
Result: 64 °C
